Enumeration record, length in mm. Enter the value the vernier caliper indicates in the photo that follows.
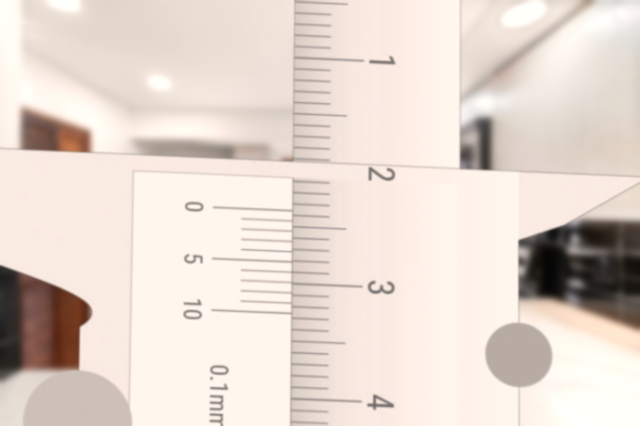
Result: 23.6 mm
